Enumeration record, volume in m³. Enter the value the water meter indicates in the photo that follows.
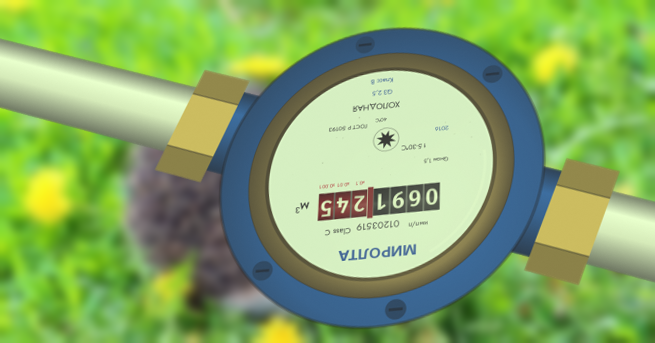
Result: 691.245 m³
